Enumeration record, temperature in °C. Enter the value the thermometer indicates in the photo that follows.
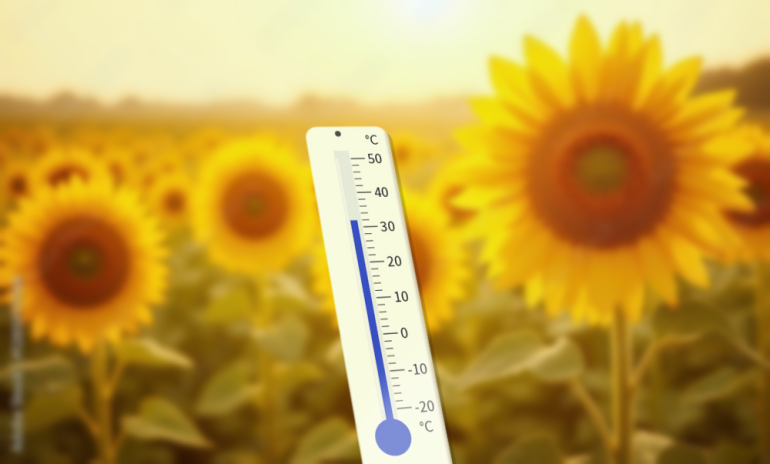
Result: 32 °C
